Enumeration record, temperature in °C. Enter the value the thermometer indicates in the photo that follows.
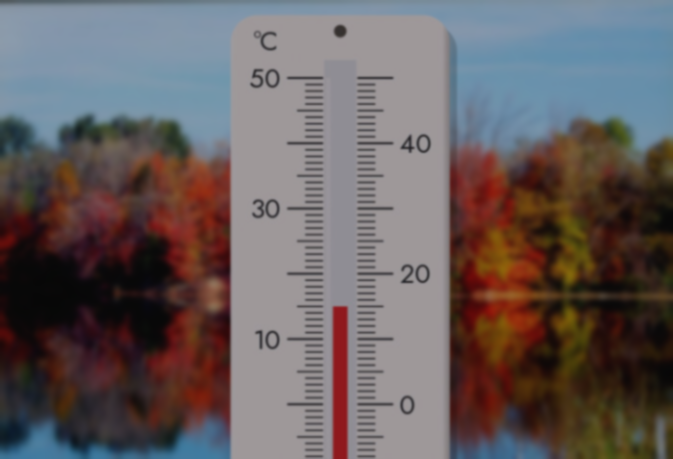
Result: 15 °C
